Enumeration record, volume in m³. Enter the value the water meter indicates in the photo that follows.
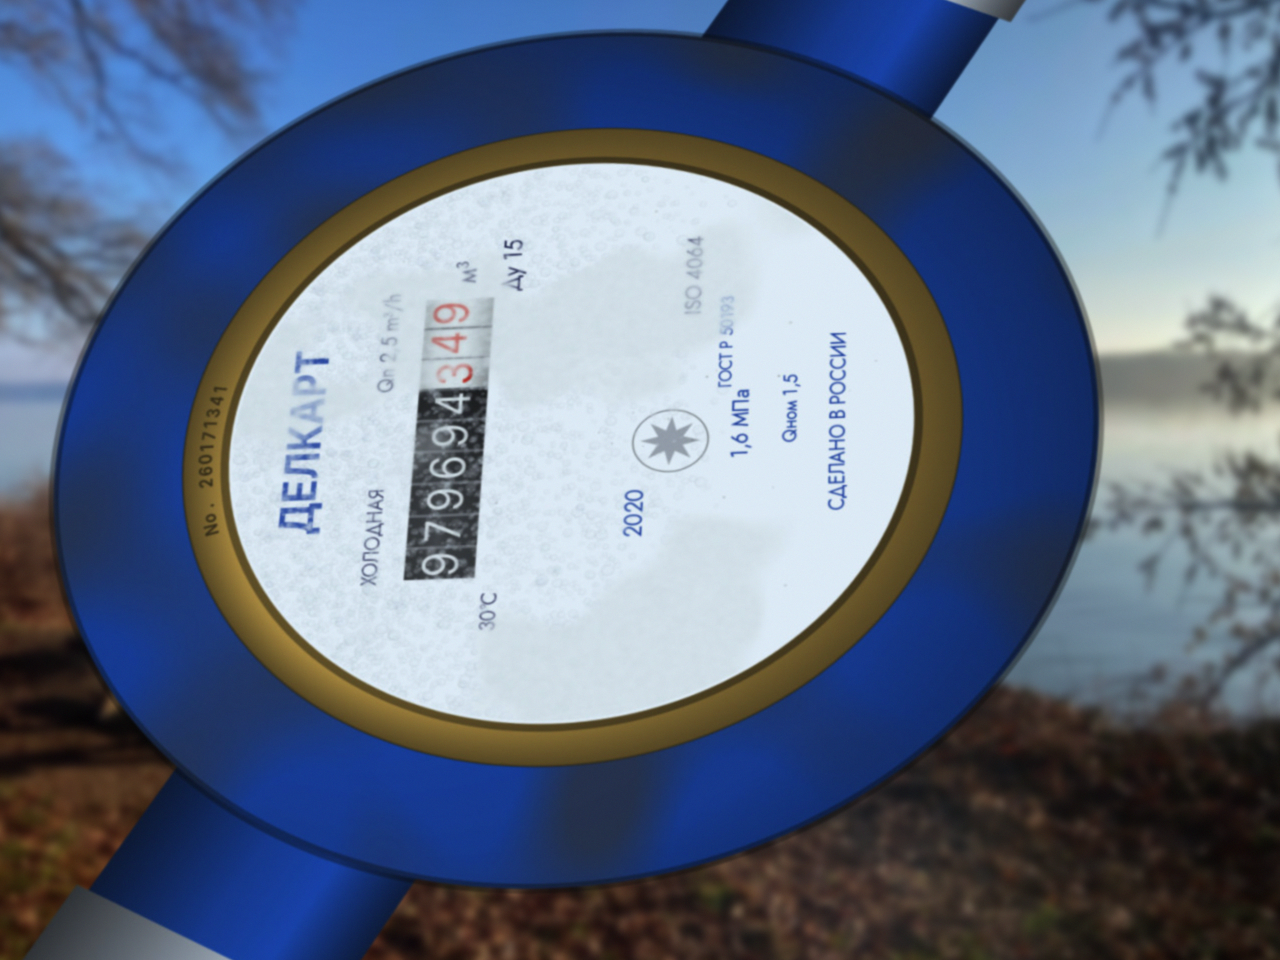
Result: 979694.349 m³
